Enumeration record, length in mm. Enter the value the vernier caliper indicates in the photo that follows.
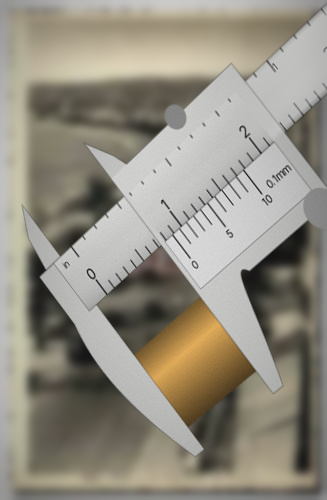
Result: 8.8 mm
